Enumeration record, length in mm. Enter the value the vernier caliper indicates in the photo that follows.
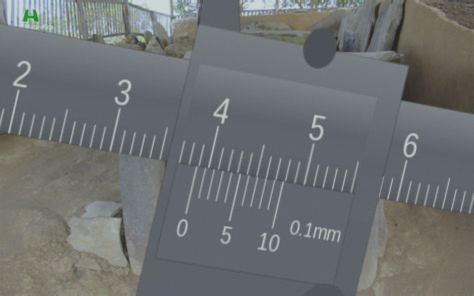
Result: 38.8 mm
